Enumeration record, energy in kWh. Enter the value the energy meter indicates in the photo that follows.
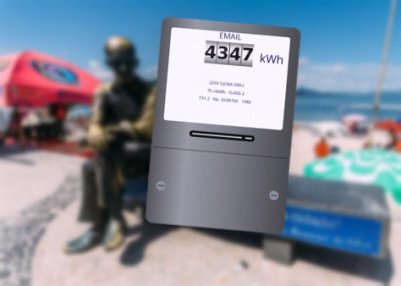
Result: 4347 kWh
